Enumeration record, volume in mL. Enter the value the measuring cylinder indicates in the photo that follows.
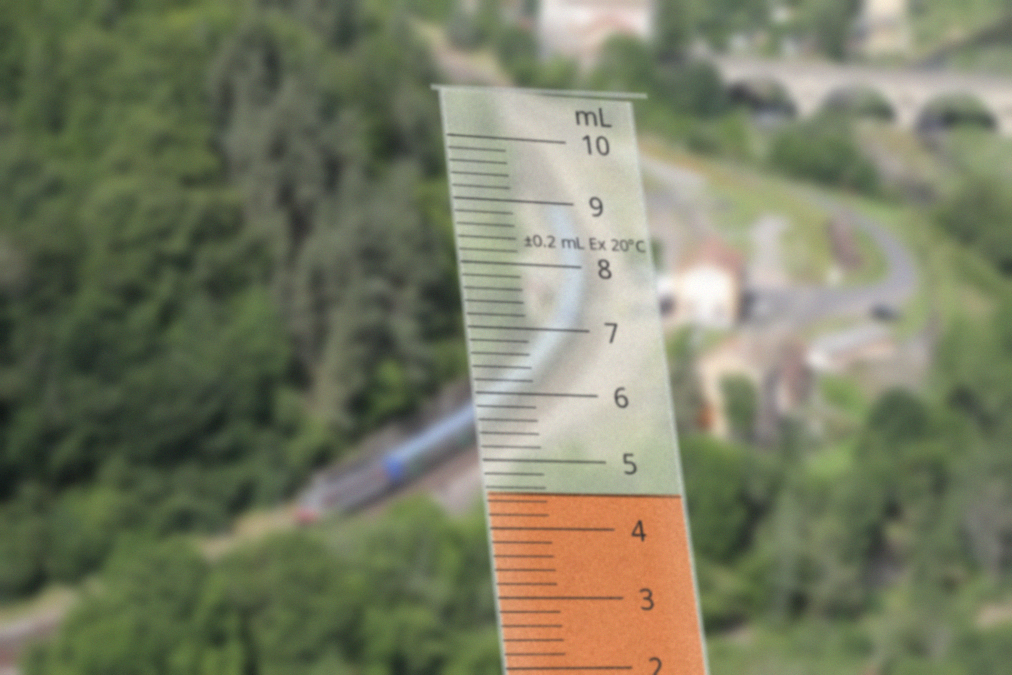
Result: 4.5 mL
